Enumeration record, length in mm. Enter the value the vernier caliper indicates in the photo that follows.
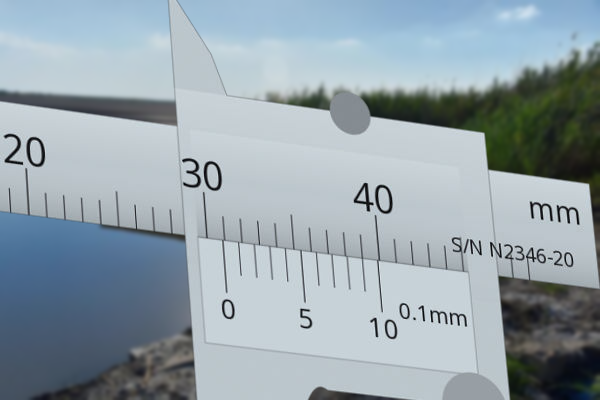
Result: 30.9 mm
